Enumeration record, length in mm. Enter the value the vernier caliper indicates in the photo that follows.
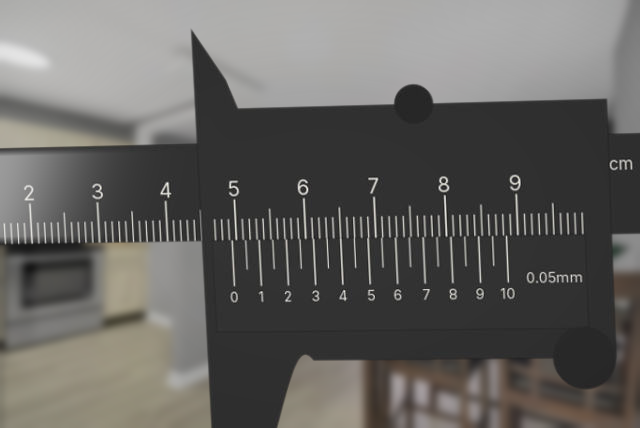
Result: 49.4 mm
